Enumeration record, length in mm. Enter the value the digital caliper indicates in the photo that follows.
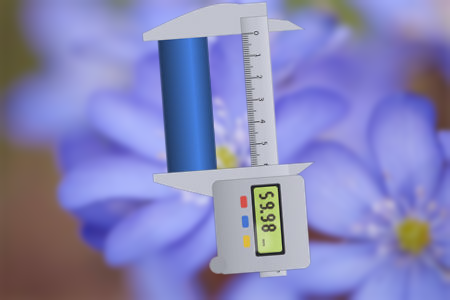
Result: 59.98 mm
